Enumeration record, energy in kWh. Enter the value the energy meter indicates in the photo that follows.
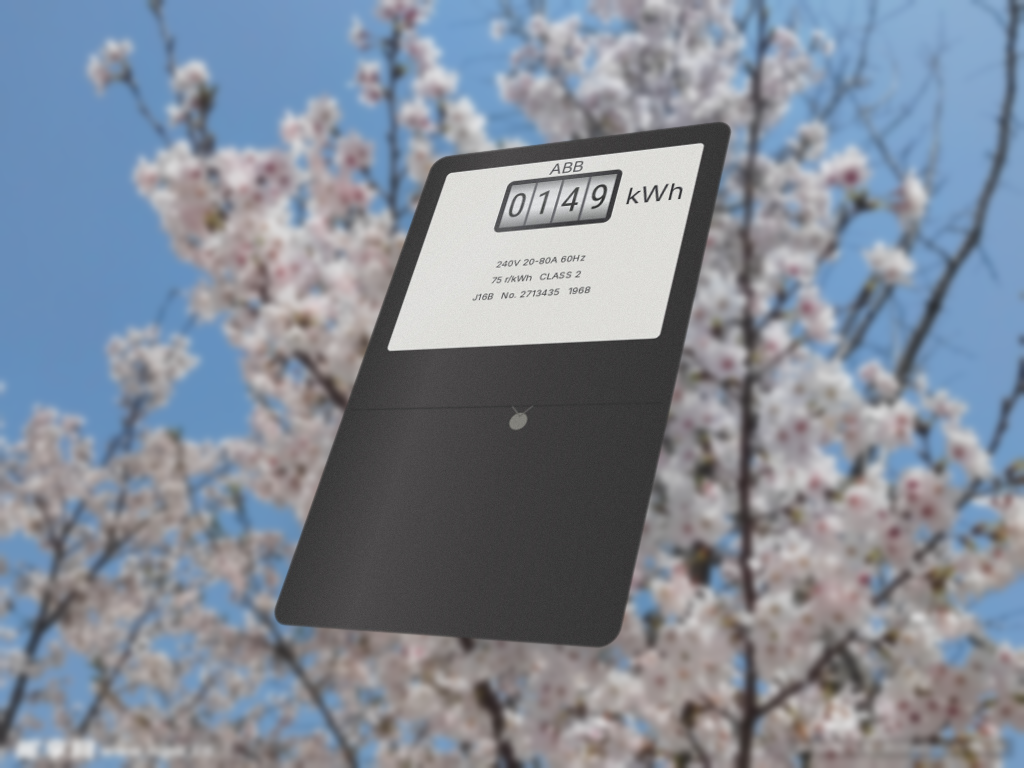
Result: 149 kWh
